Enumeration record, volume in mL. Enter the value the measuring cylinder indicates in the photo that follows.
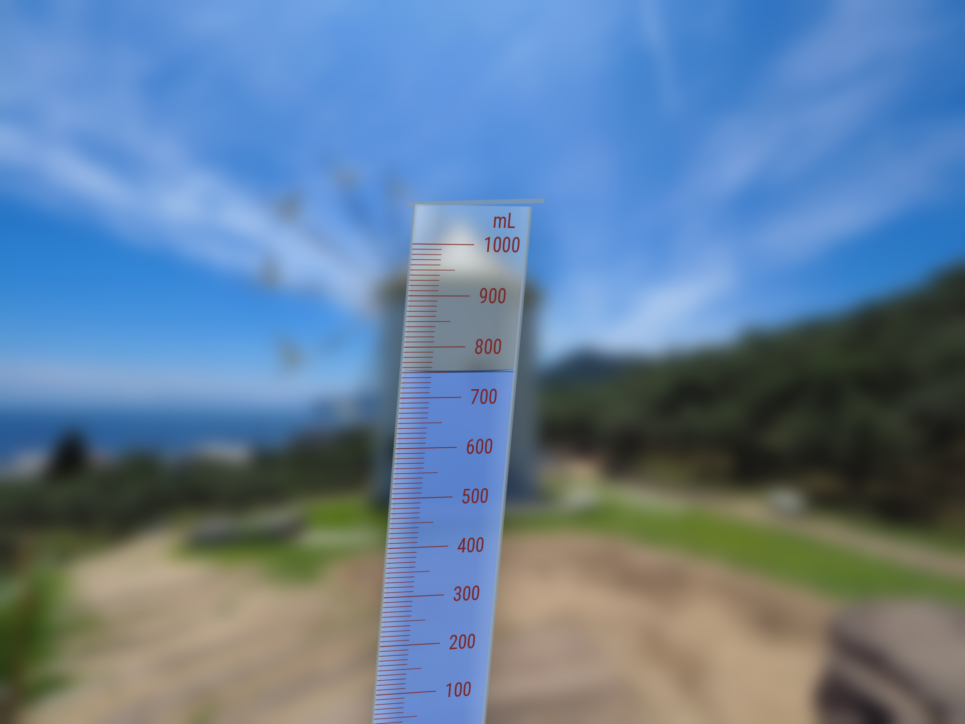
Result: 750 mL
